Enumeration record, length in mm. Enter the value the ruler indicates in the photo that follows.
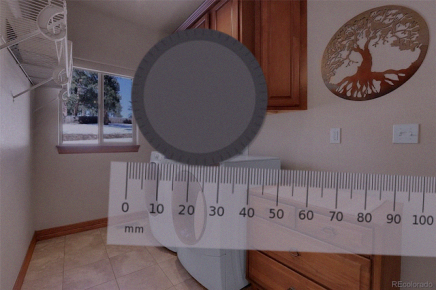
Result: 45 mm
